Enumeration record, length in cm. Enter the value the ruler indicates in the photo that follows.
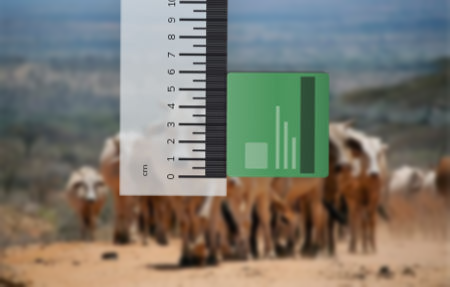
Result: 6 cm
